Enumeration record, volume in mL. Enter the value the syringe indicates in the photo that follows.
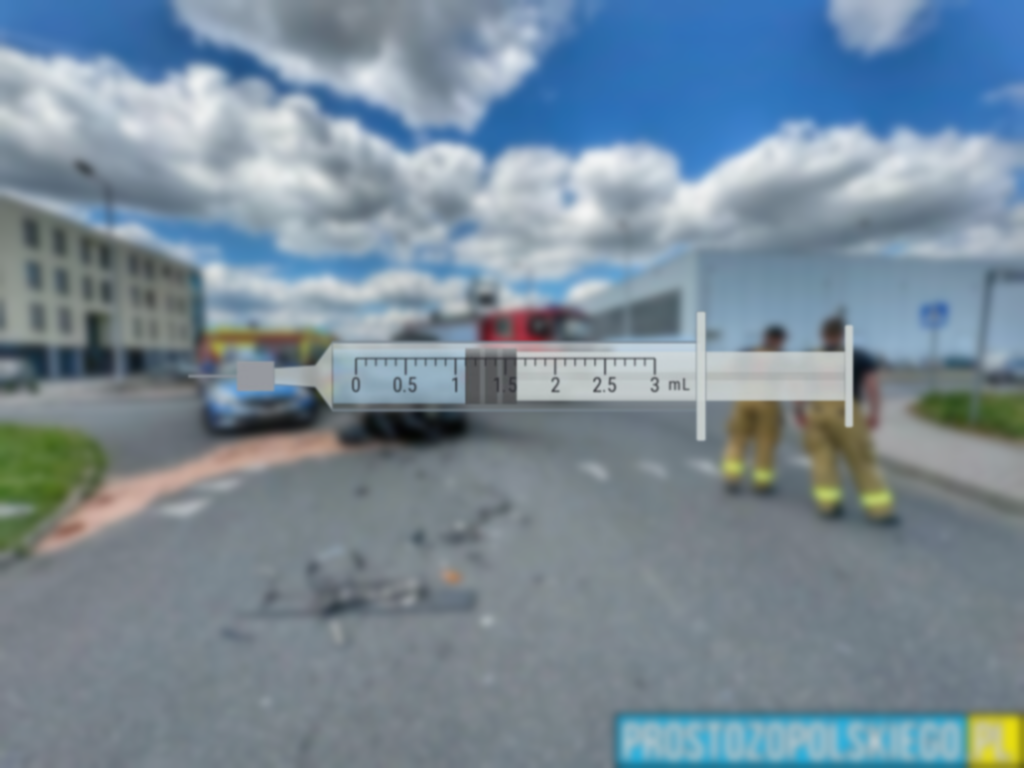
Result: 1.1 mL
